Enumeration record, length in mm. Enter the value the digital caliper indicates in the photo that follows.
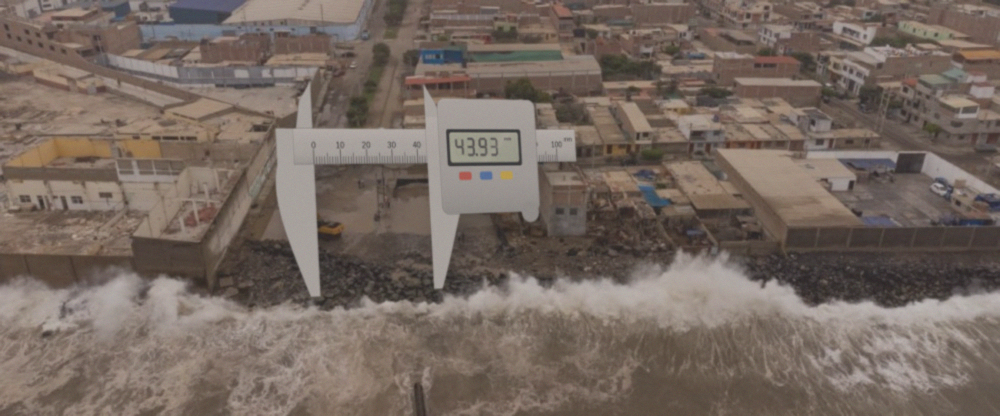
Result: 43.93 mm
